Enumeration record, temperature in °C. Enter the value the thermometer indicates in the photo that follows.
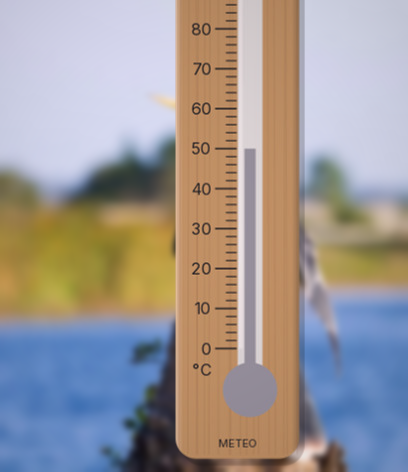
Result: 50 °C
